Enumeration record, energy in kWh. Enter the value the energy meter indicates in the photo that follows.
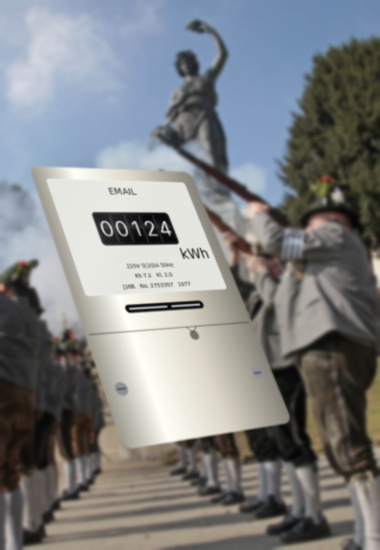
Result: 124 kWh
